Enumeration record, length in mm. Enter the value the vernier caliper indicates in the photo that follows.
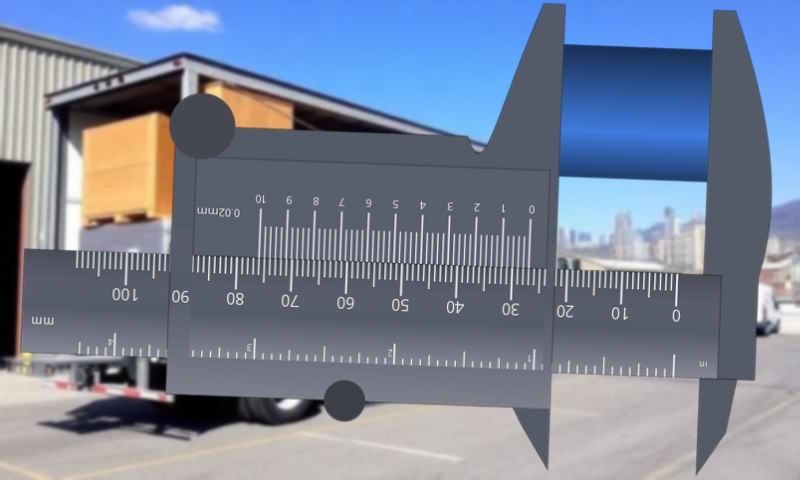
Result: 27.0 mm
